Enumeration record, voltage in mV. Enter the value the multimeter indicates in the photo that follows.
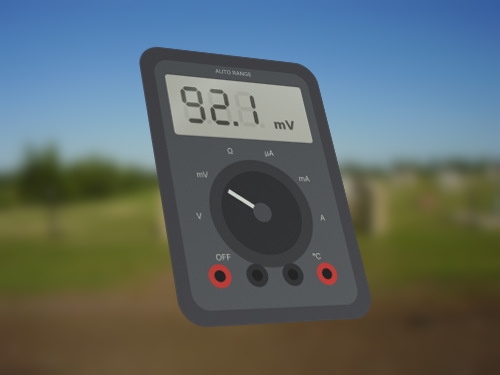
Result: 92.1 mV
